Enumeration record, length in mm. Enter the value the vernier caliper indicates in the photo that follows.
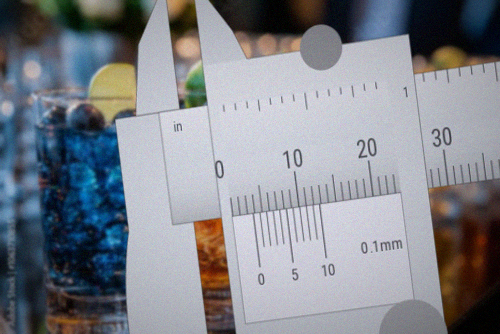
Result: 3.8 mm
